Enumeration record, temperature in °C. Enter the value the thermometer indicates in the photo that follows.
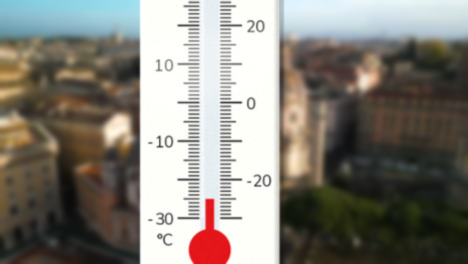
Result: -25 °C
